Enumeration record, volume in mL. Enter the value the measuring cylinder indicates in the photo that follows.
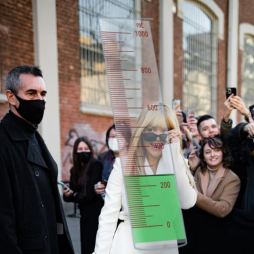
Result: 250 mL
